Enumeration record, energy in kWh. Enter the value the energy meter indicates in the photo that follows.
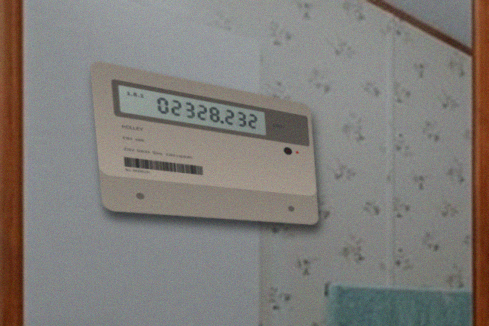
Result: 2328.232 kWh
